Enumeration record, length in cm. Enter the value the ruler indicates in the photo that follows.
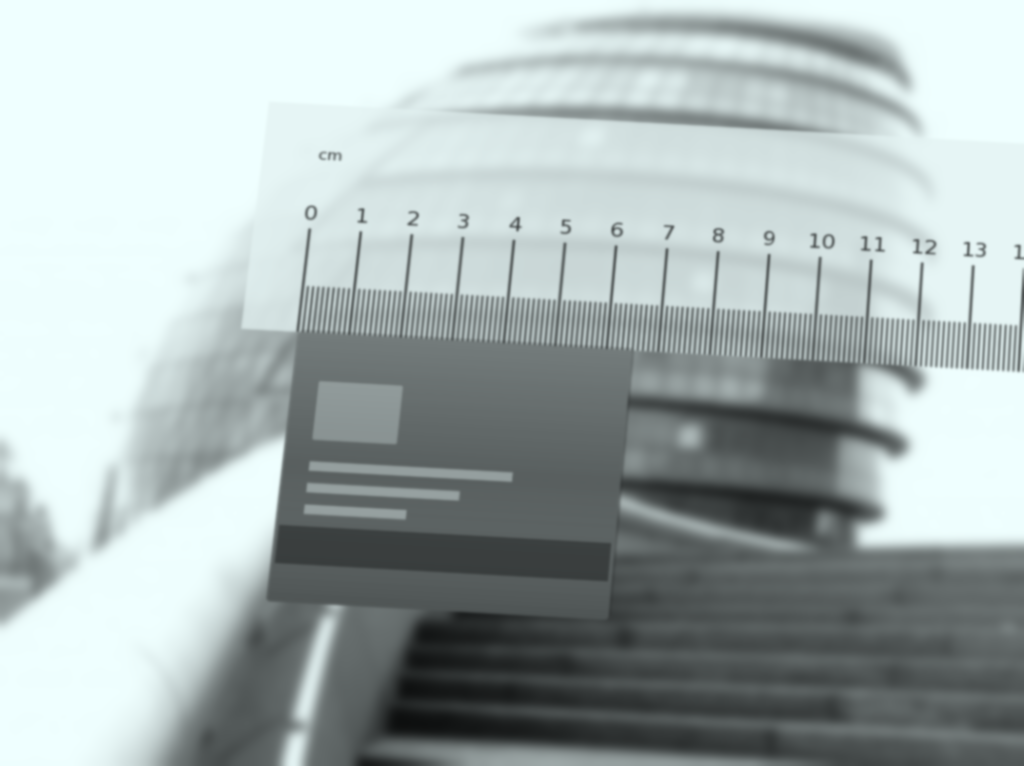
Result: 6.5 cm
